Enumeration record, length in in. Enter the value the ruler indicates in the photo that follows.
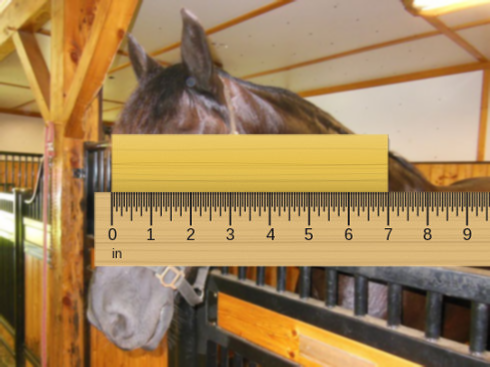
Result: 7 in
